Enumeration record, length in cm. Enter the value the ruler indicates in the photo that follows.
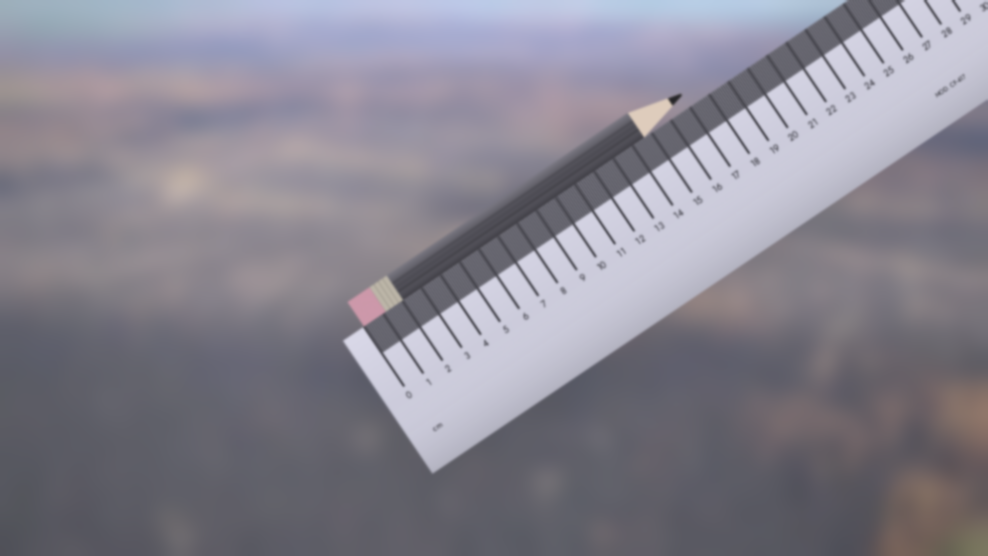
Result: 17 cm
